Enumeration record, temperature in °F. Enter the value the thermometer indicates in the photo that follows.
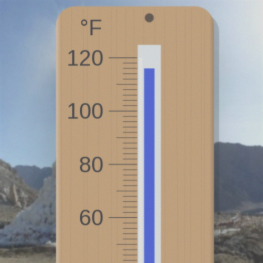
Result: 116 °F
